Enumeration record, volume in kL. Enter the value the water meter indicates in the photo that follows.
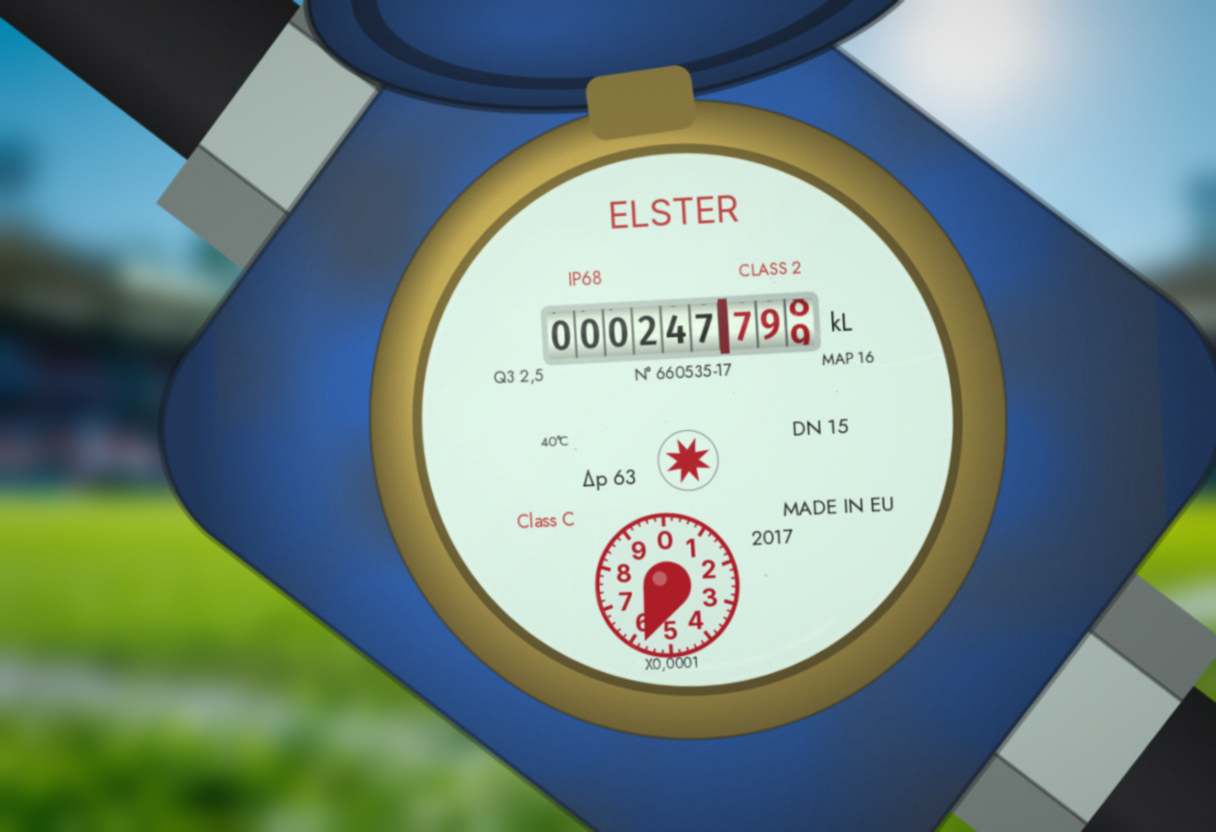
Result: 247.7985 kL
